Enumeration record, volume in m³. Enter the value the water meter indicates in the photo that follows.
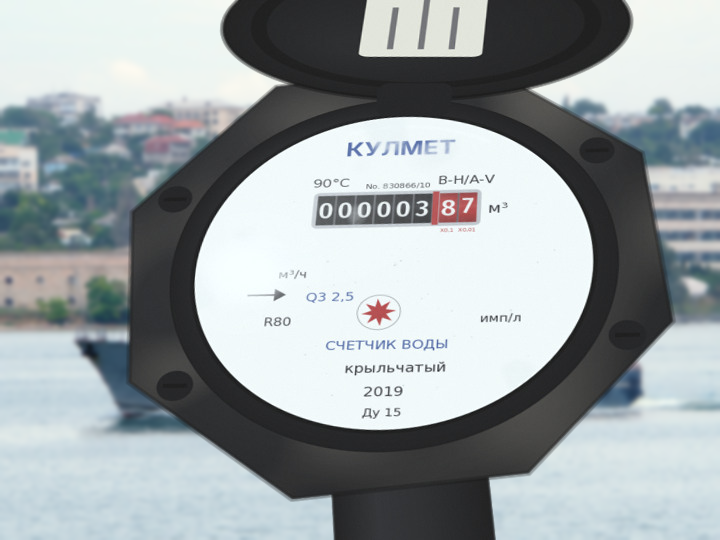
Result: 3.87 m³
